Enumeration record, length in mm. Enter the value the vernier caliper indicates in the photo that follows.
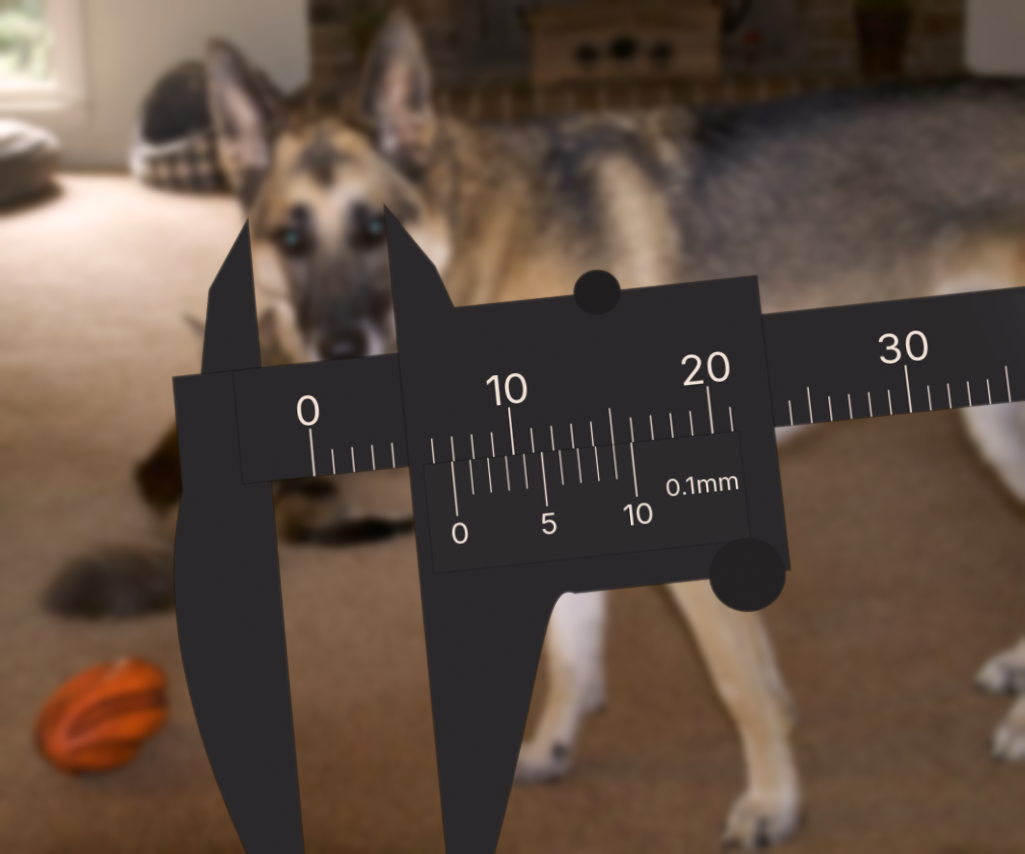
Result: 6.9 mm
